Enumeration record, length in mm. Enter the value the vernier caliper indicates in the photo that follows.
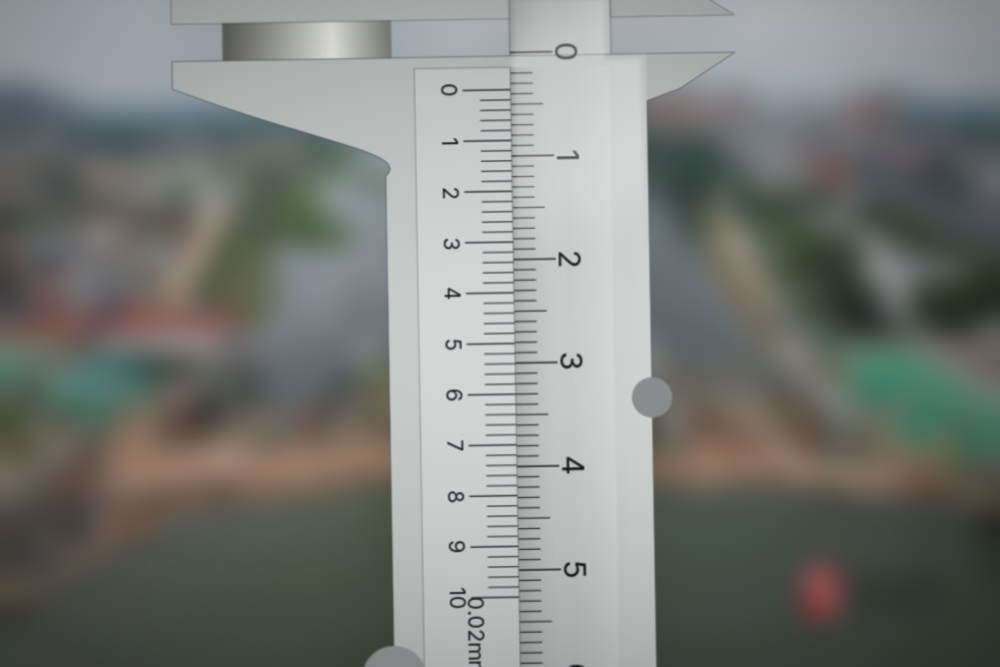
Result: 3.6 mm
